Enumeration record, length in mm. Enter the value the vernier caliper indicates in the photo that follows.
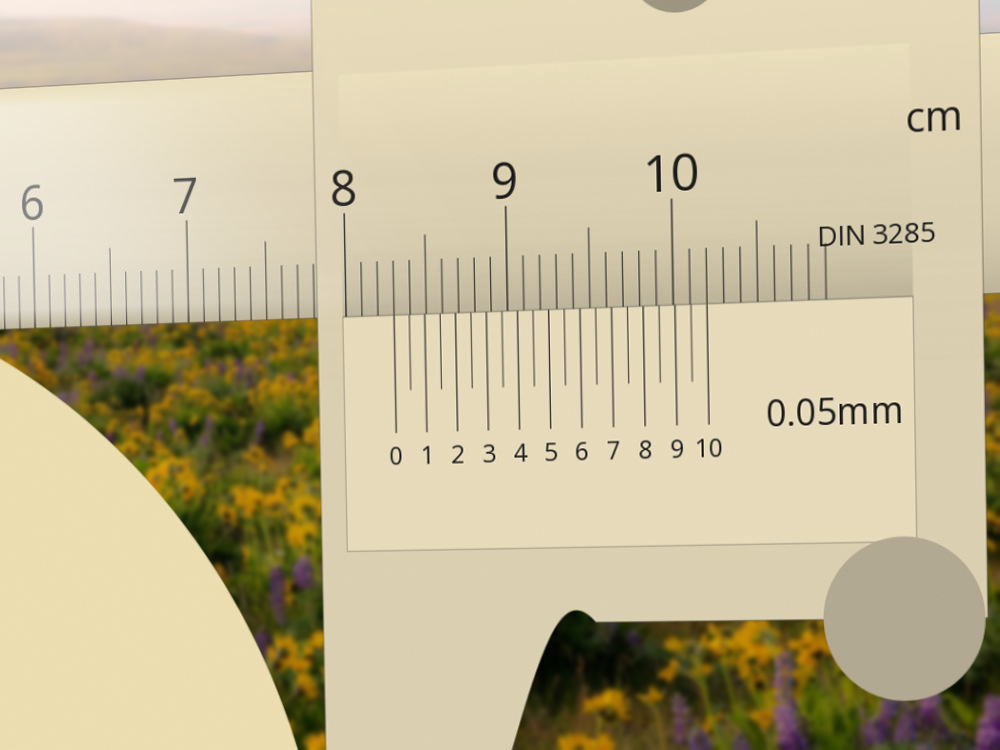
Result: 83.0 mm
